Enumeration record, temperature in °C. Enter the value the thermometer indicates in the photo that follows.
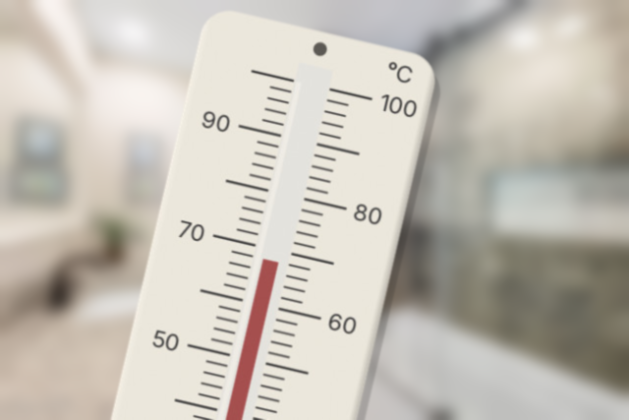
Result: 68 °C
